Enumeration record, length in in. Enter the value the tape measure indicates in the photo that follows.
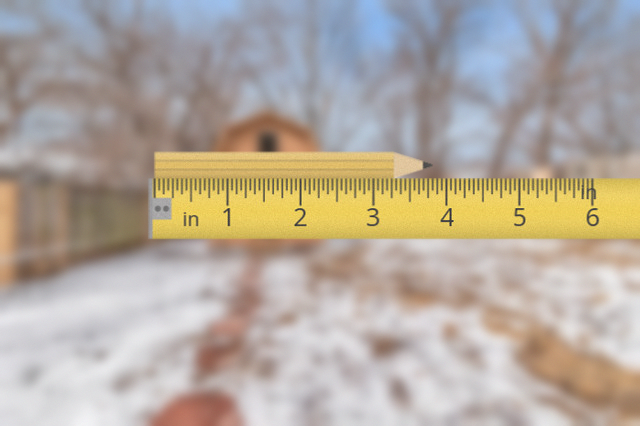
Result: 3.8125 in
